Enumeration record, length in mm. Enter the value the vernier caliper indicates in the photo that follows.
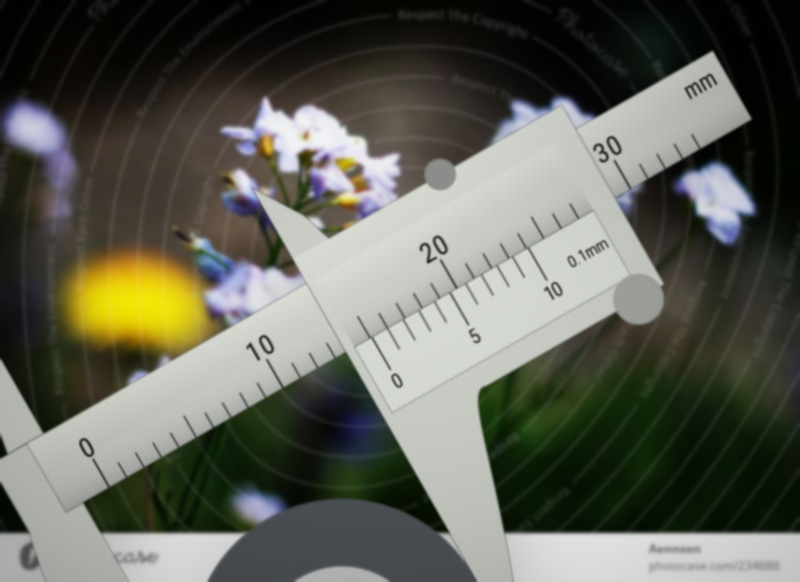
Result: 15.1 mm
